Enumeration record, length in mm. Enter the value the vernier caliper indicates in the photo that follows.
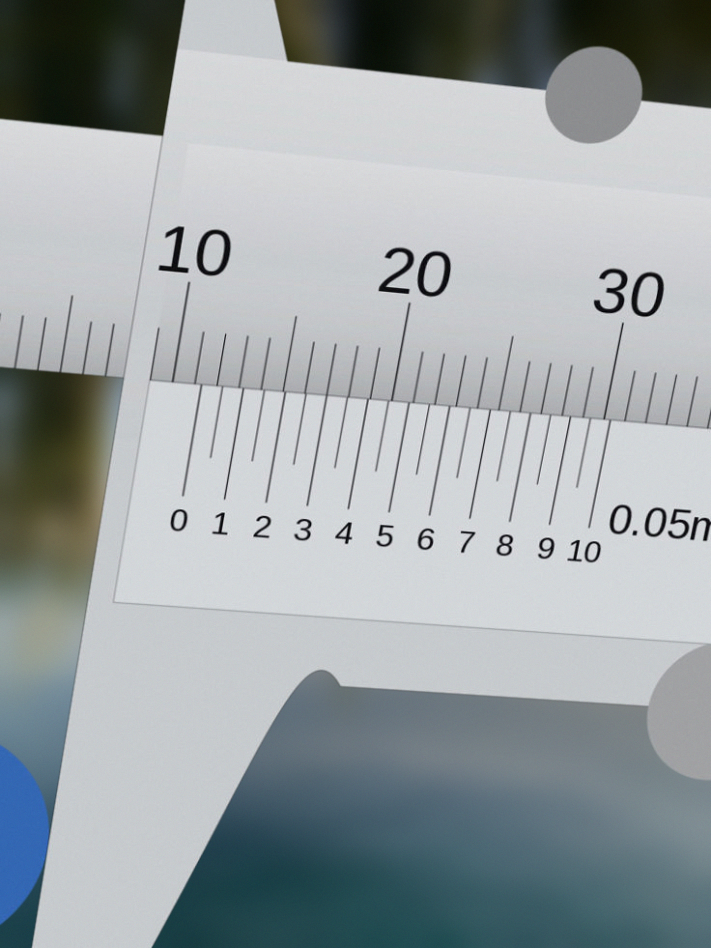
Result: 11.3 mm
